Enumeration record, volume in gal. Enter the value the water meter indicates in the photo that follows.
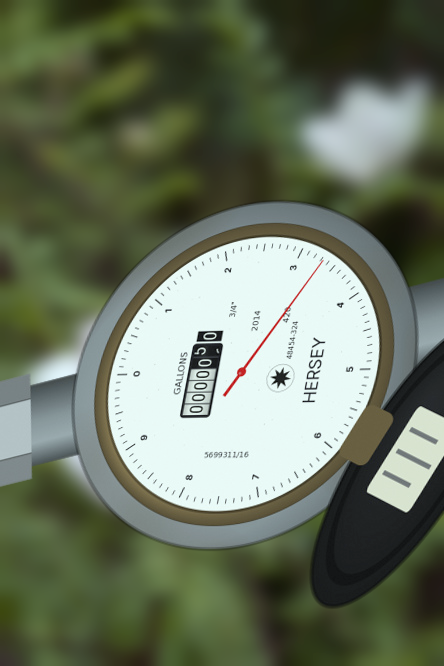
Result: 53.3 gal
